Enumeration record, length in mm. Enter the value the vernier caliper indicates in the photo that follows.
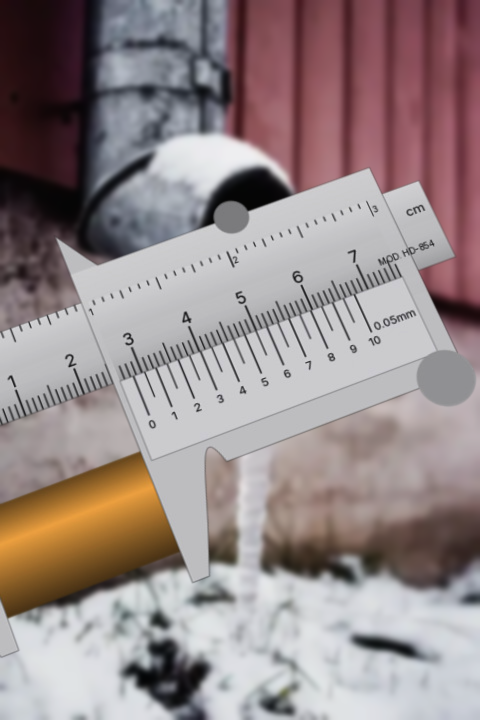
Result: 28.5 mm
